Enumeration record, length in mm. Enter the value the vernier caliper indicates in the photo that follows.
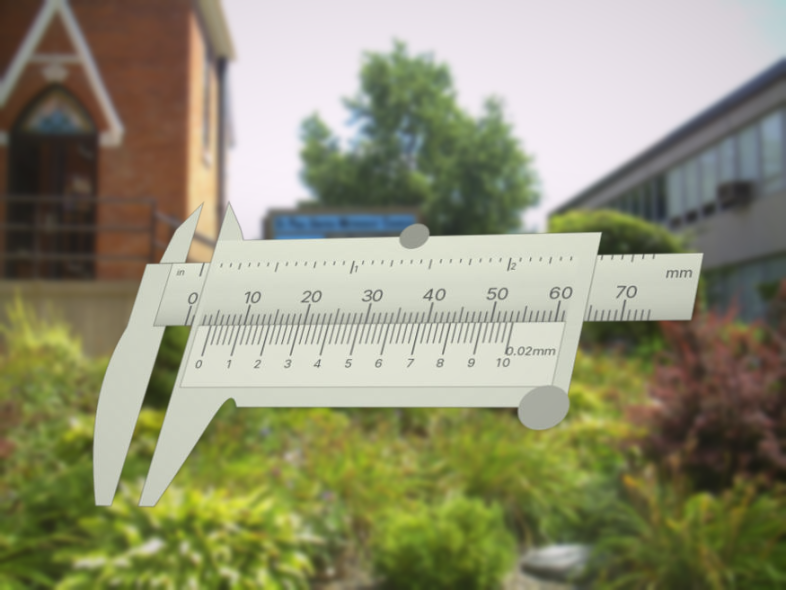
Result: 4.4 mm
